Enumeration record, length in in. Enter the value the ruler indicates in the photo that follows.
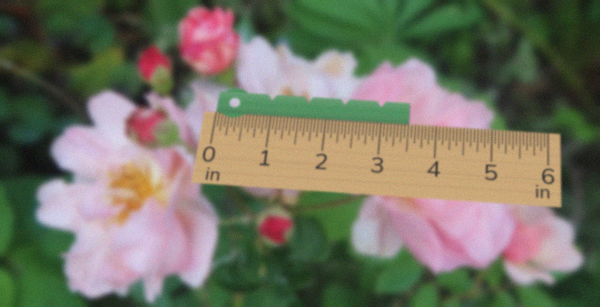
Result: 3.5 in
